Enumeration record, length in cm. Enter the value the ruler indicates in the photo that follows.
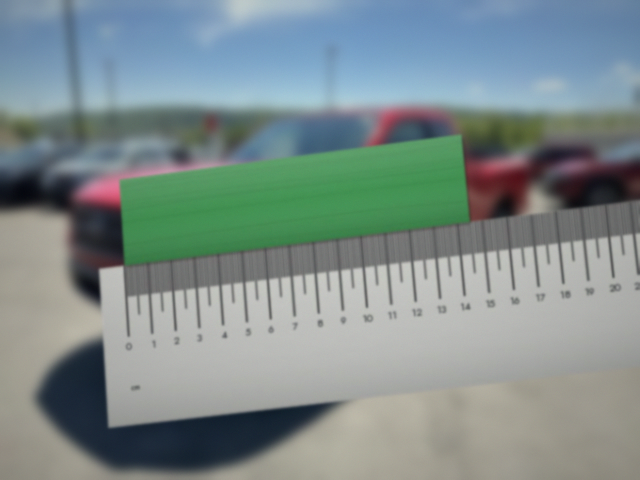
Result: 14.5 cm
